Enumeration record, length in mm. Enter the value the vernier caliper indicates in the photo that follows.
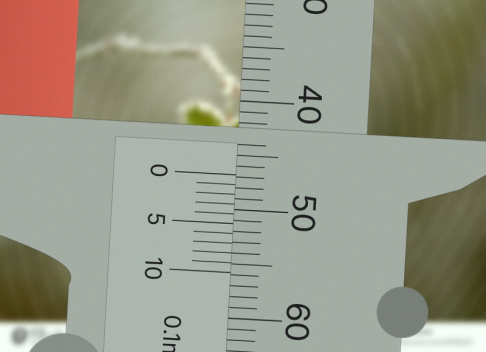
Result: 46.8 mm
